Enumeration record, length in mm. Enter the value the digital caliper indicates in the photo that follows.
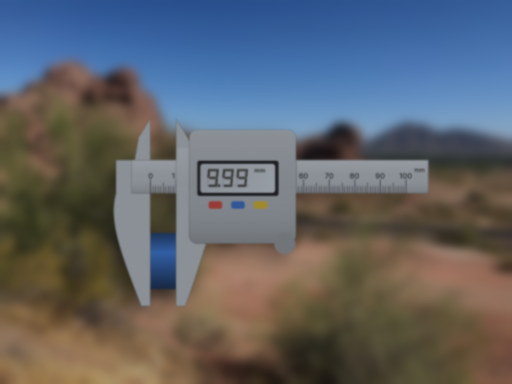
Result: 9.99 mm
